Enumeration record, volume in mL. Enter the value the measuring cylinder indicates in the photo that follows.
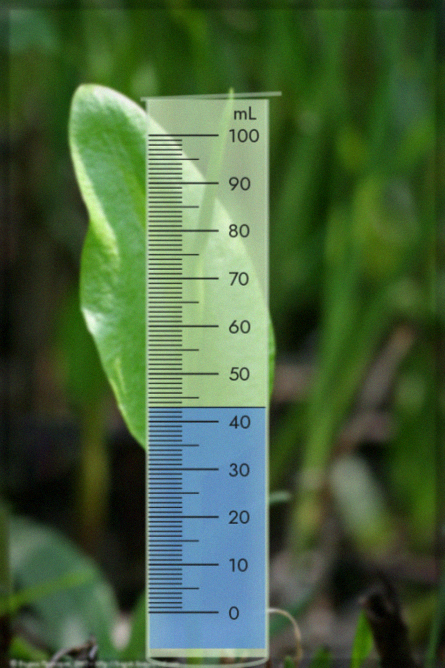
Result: 43 mL
